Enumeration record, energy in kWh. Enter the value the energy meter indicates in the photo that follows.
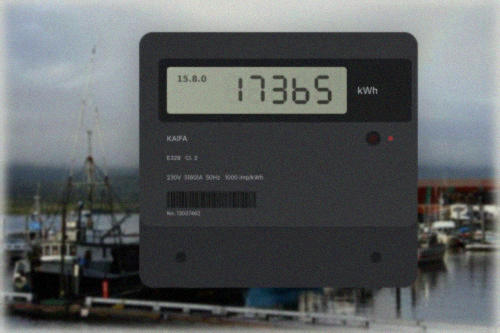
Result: 17365 kWh
